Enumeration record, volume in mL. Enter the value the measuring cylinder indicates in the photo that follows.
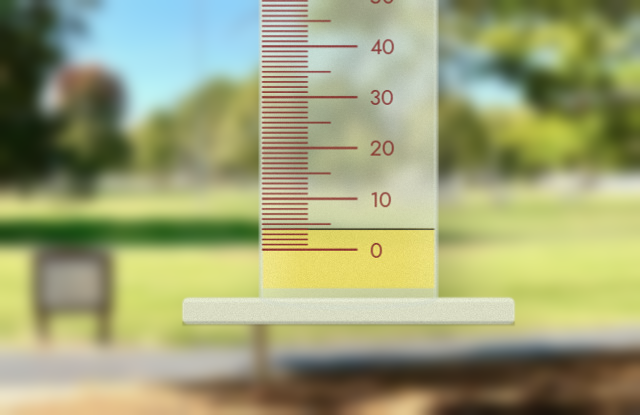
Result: 4 mL
